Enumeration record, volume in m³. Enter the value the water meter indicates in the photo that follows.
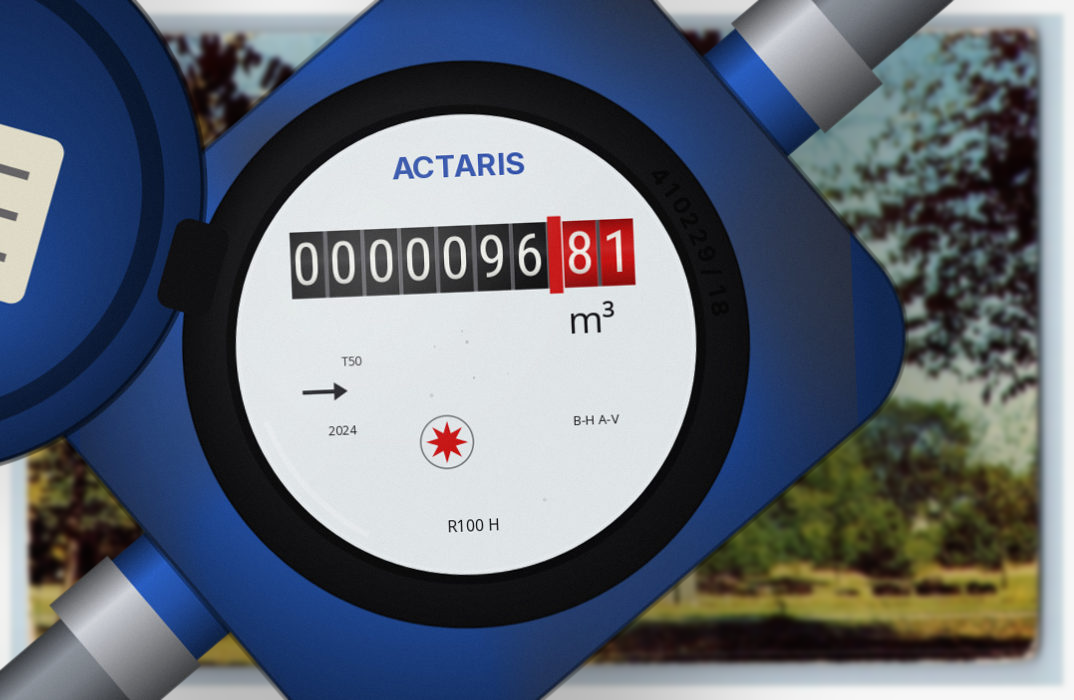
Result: 96.81 m³
